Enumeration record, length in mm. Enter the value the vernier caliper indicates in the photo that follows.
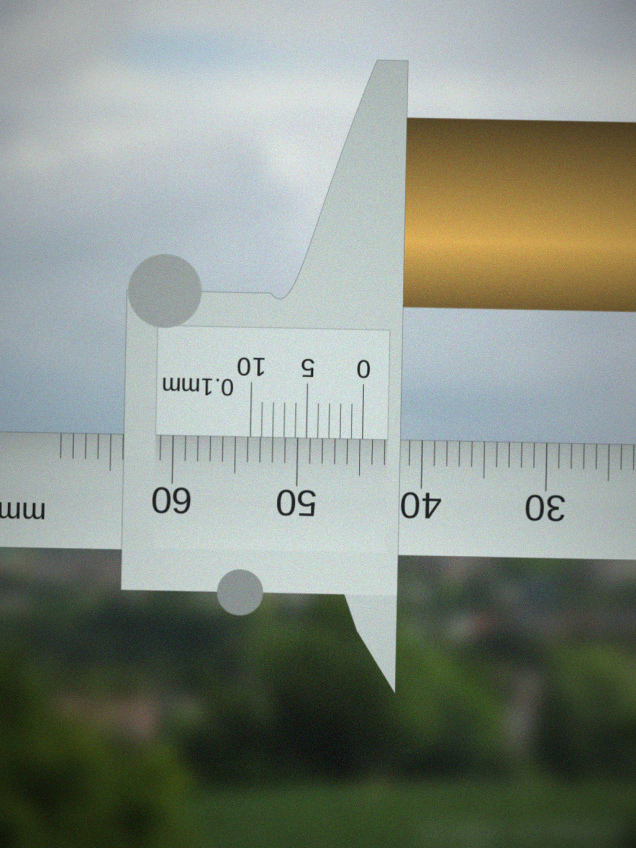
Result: 44.8 mm
